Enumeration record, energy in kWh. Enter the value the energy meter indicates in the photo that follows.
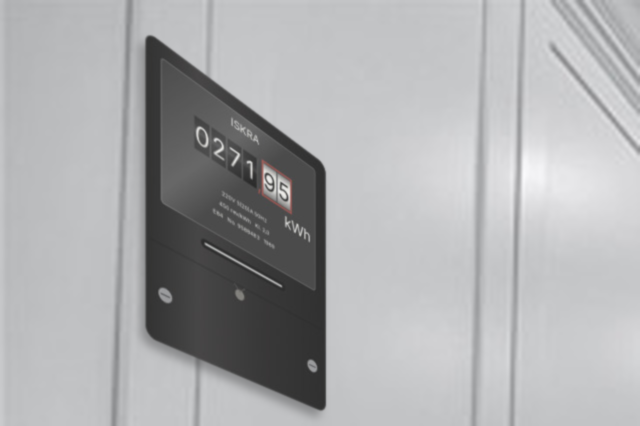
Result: 271.95 kWh
